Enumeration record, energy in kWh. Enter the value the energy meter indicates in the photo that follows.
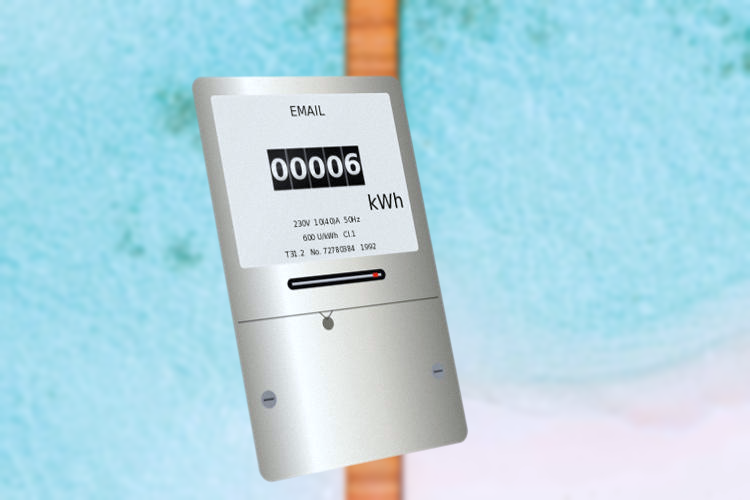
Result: 6 kWh
